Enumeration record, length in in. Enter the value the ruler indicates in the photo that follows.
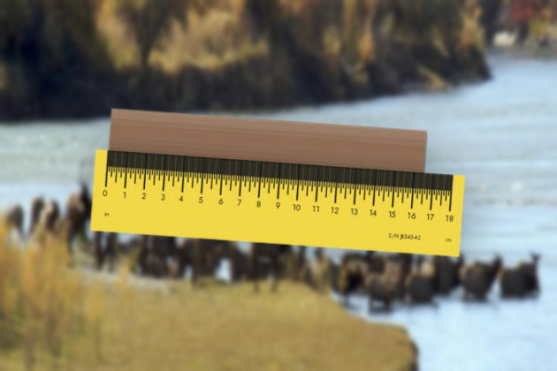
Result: 16.5 in
